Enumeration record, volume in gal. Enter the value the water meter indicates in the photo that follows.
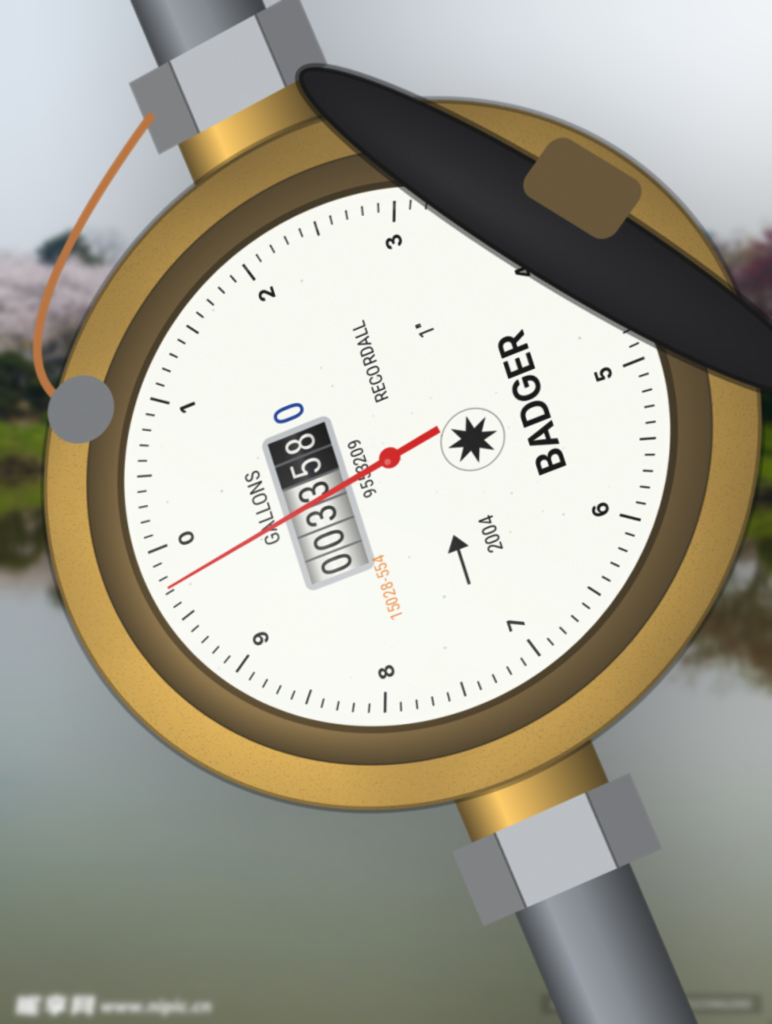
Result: 33579.7 gal
